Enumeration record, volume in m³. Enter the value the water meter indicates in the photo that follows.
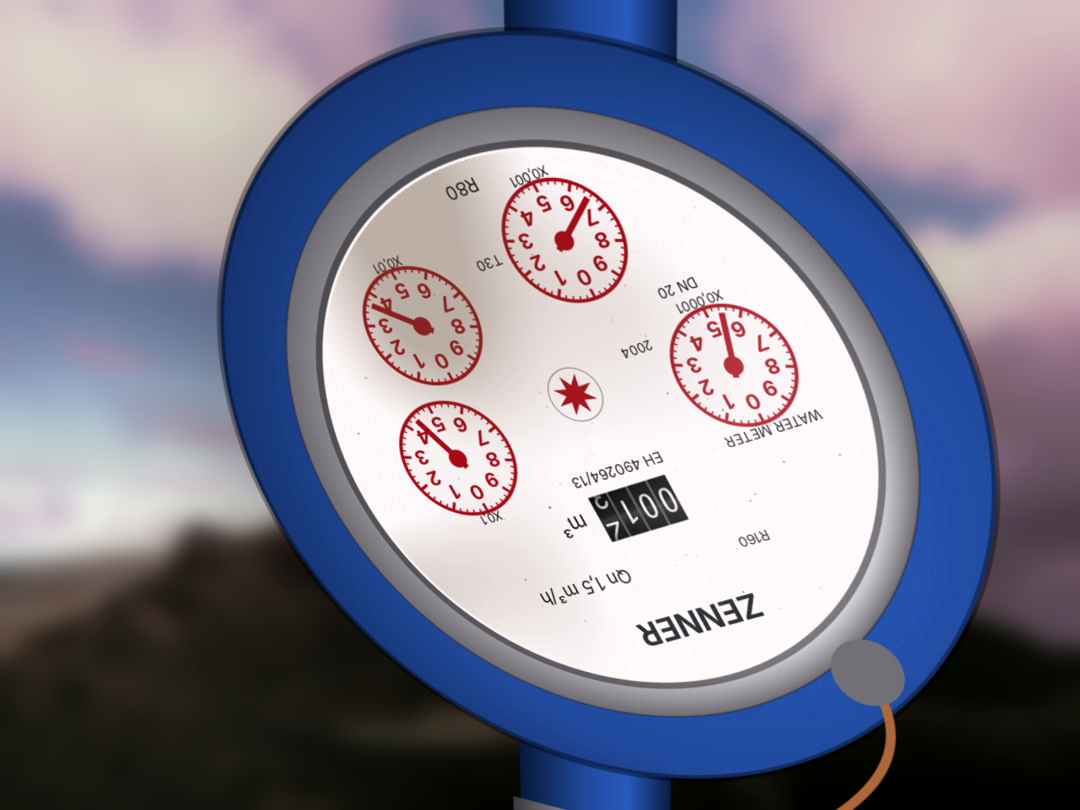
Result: 12.4365 m³
